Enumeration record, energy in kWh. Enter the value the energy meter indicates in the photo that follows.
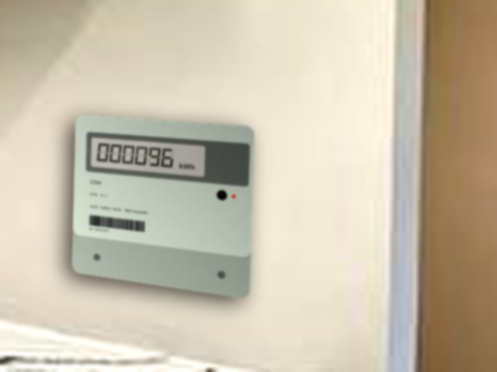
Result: 96 kWh
